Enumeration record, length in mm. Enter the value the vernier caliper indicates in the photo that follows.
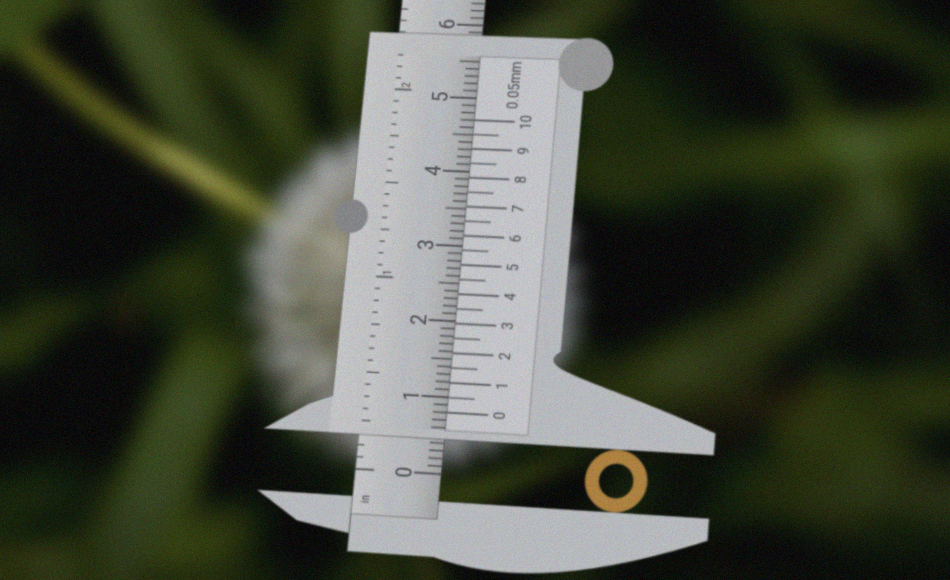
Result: 8.0 mm
